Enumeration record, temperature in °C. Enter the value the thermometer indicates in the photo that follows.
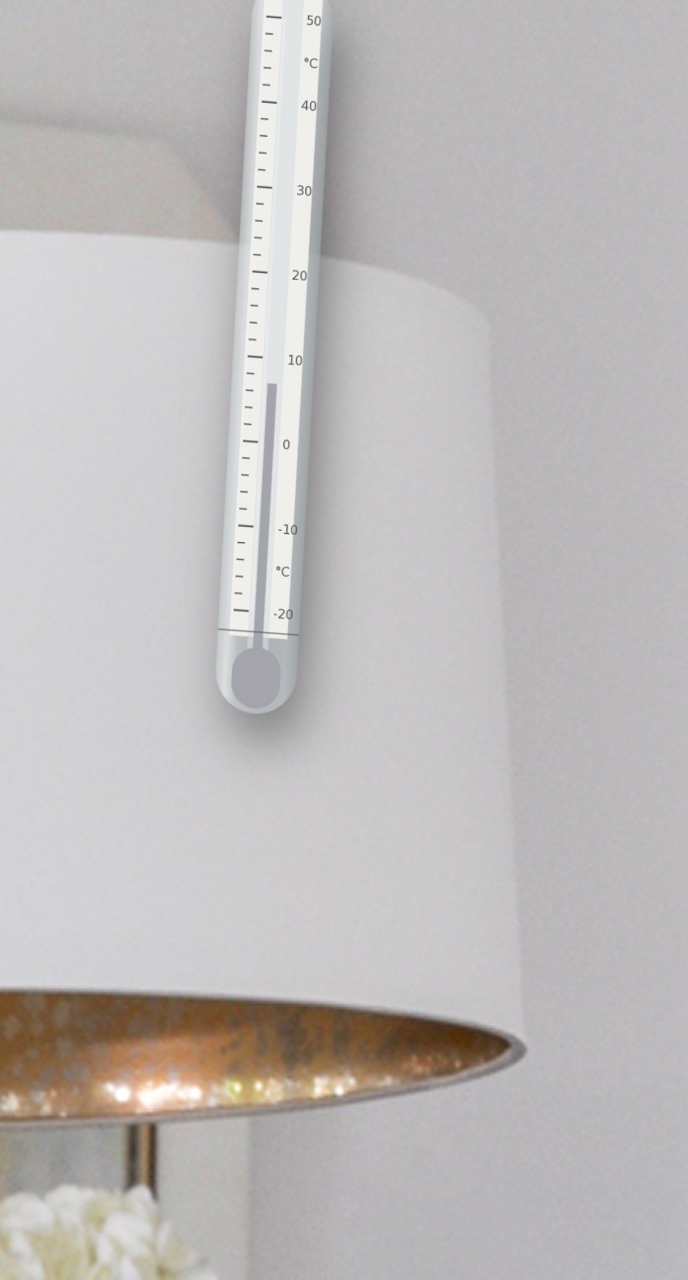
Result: 7 °C
